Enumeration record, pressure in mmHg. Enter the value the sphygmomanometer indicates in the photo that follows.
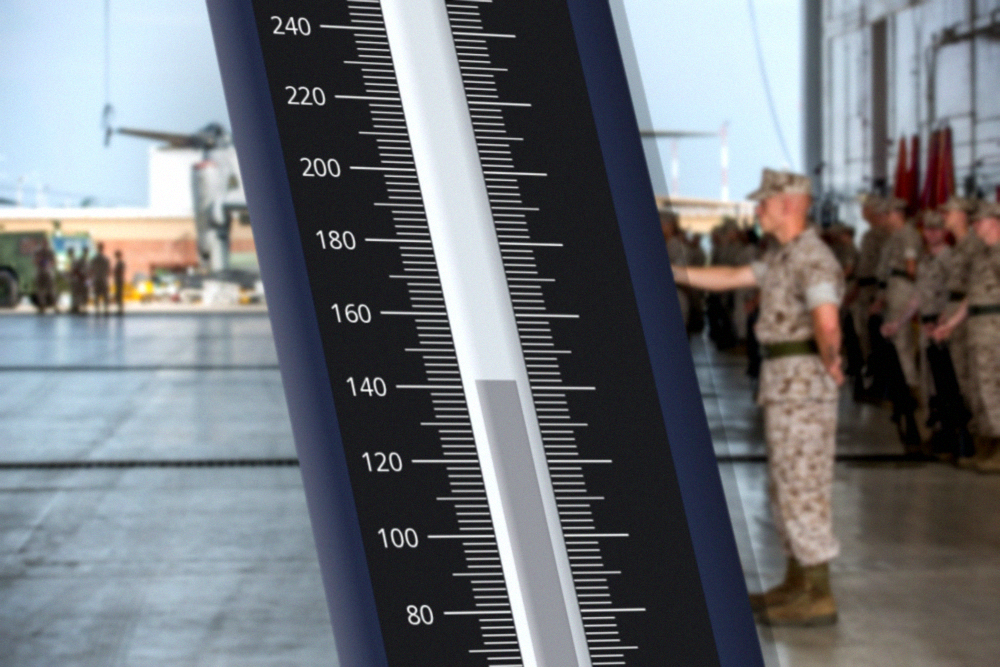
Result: 142 mmHg
